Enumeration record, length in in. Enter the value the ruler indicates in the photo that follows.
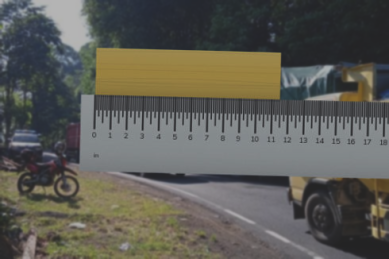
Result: 11.5 in
